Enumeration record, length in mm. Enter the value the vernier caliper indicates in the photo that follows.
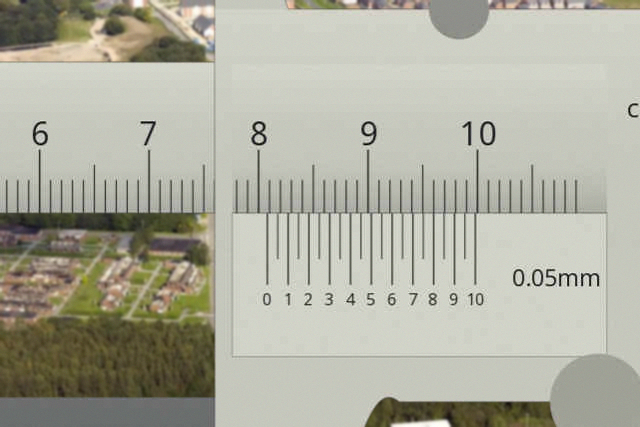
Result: 80.8 mm
